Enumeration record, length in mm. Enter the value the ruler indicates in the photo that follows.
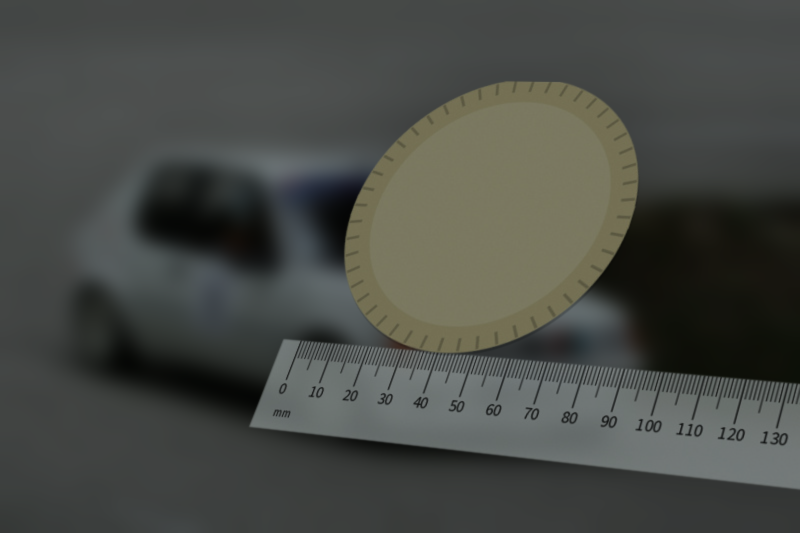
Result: 80 mm
